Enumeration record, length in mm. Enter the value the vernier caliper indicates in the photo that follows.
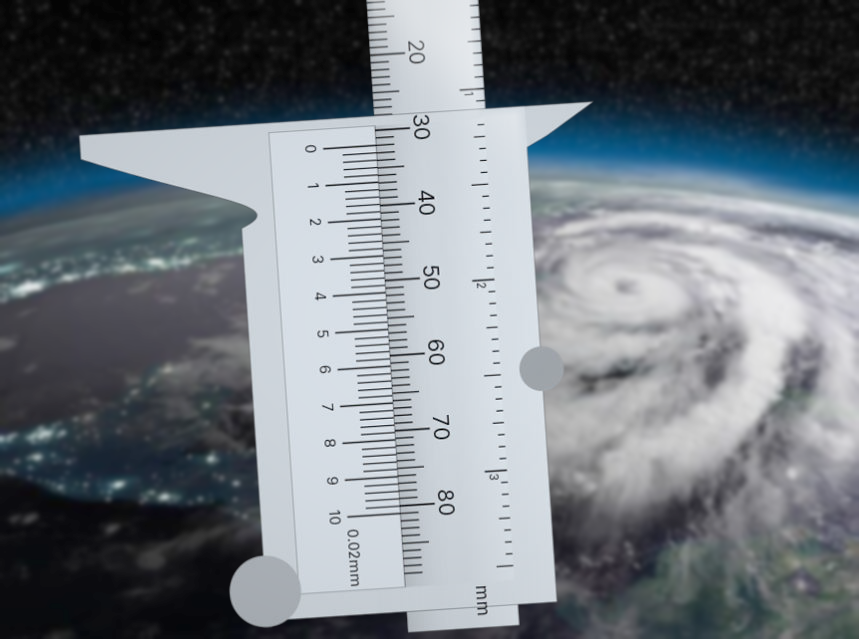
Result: 32.0 mm
